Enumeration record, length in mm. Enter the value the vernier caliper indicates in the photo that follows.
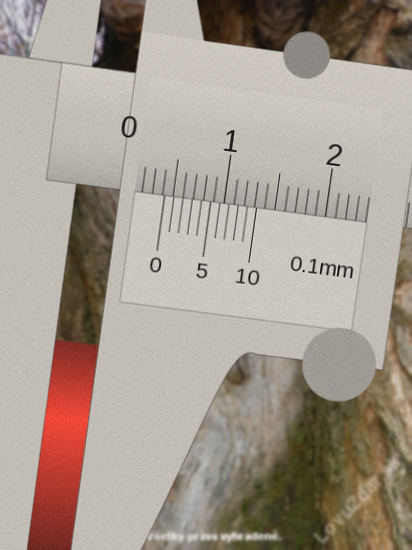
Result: 4.2 mm
